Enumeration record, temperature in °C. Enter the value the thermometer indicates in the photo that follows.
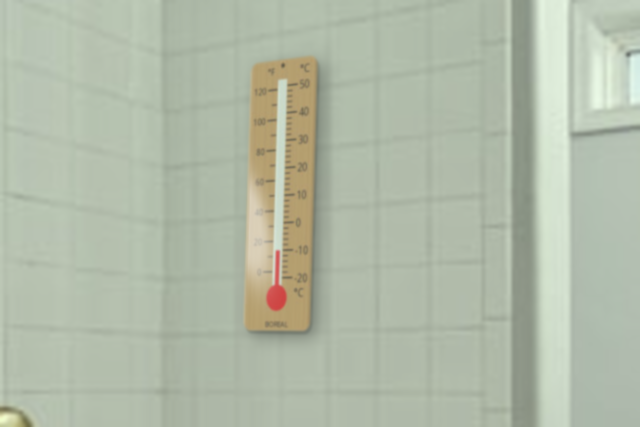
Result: -10 °C
